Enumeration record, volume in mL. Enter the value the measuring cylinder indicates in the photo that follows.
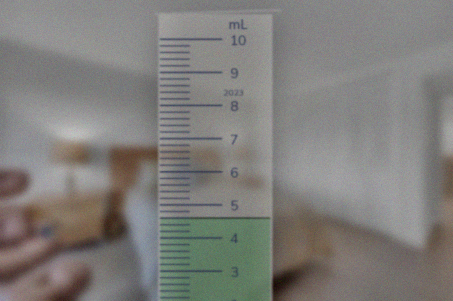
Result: 4.6 mL
